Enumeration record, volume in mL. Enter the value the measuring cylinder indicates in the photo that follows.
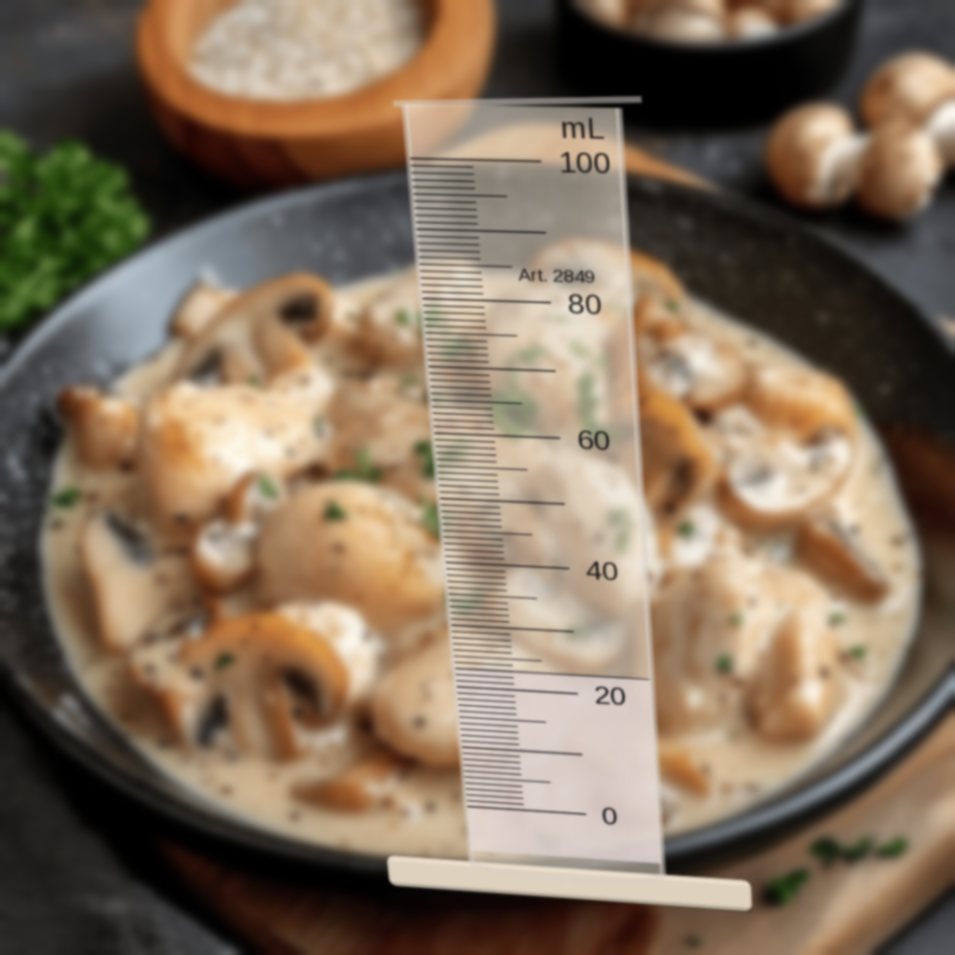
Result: 23 mL
